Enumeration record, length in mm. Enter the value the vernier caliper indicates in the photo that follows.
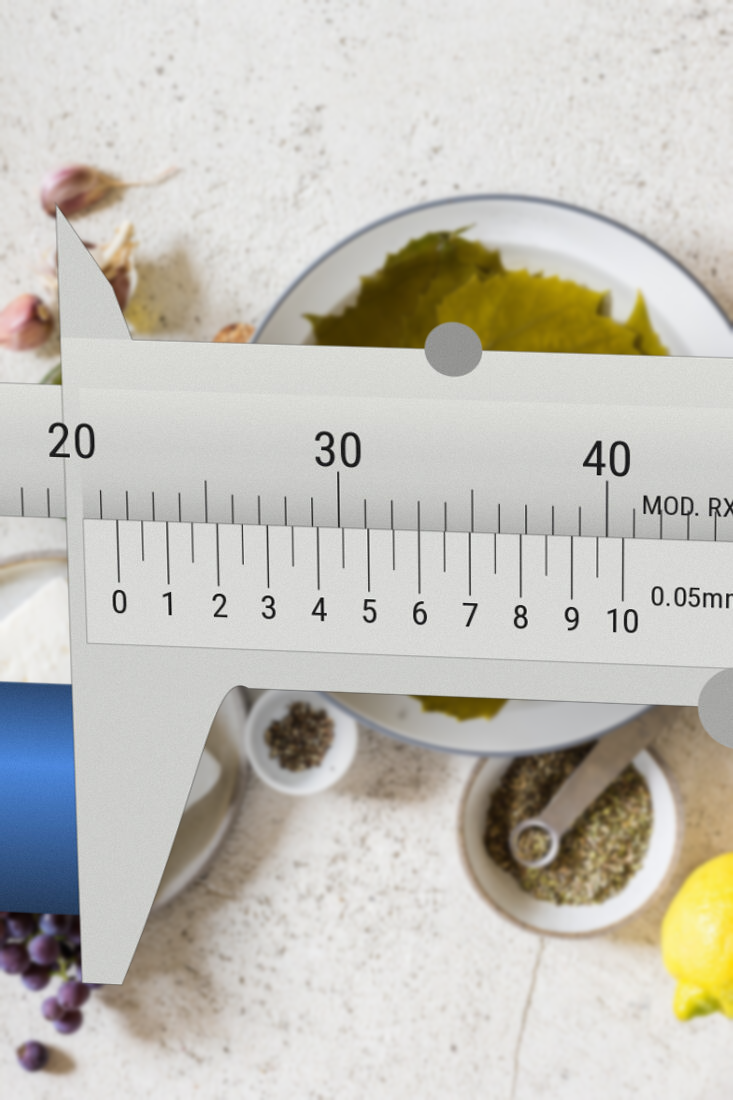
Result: 21.60 mm
